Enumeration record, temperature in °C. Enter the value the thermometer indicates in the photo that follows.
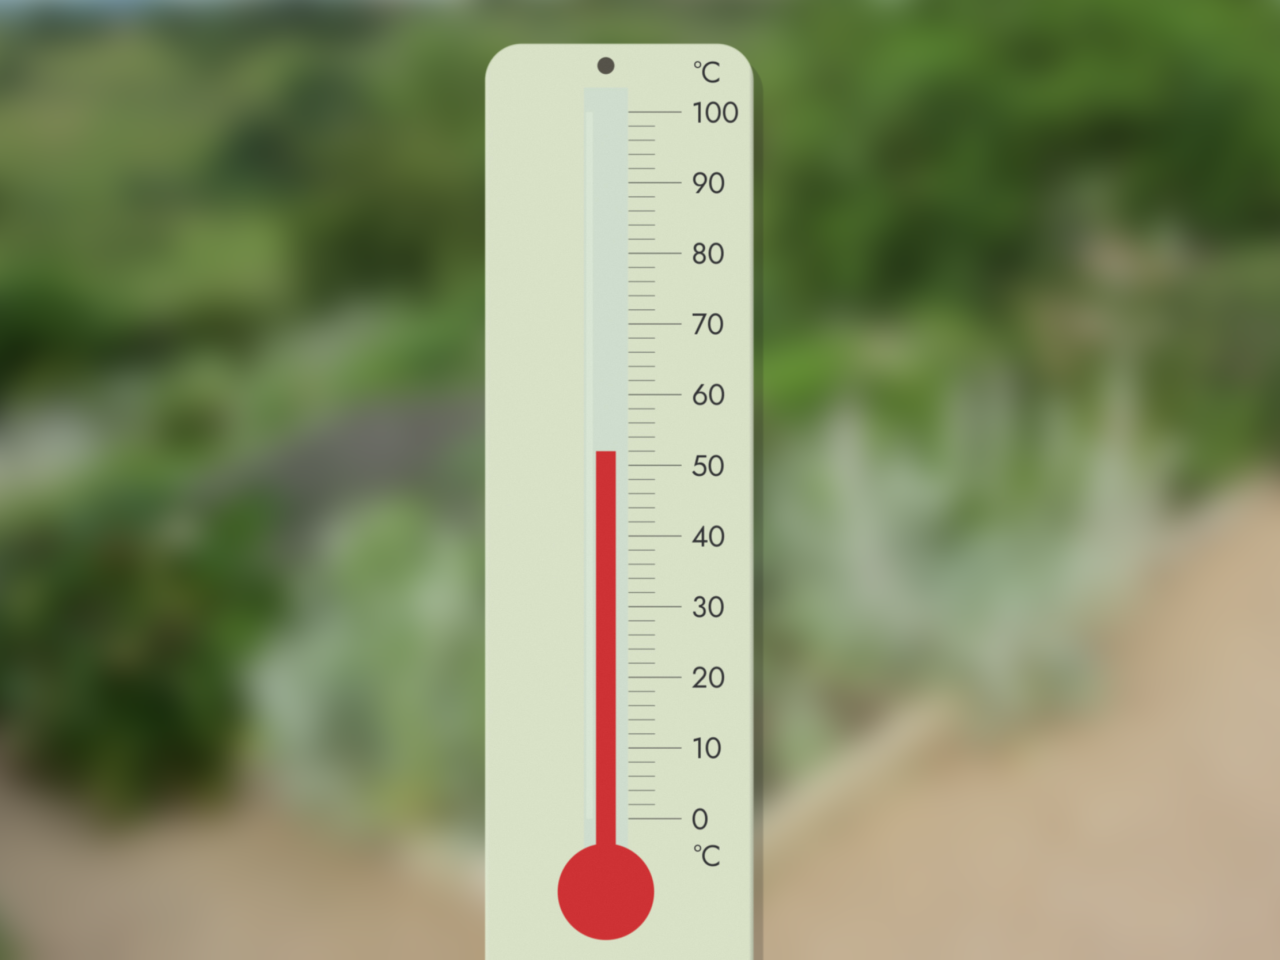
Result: 52 °C
